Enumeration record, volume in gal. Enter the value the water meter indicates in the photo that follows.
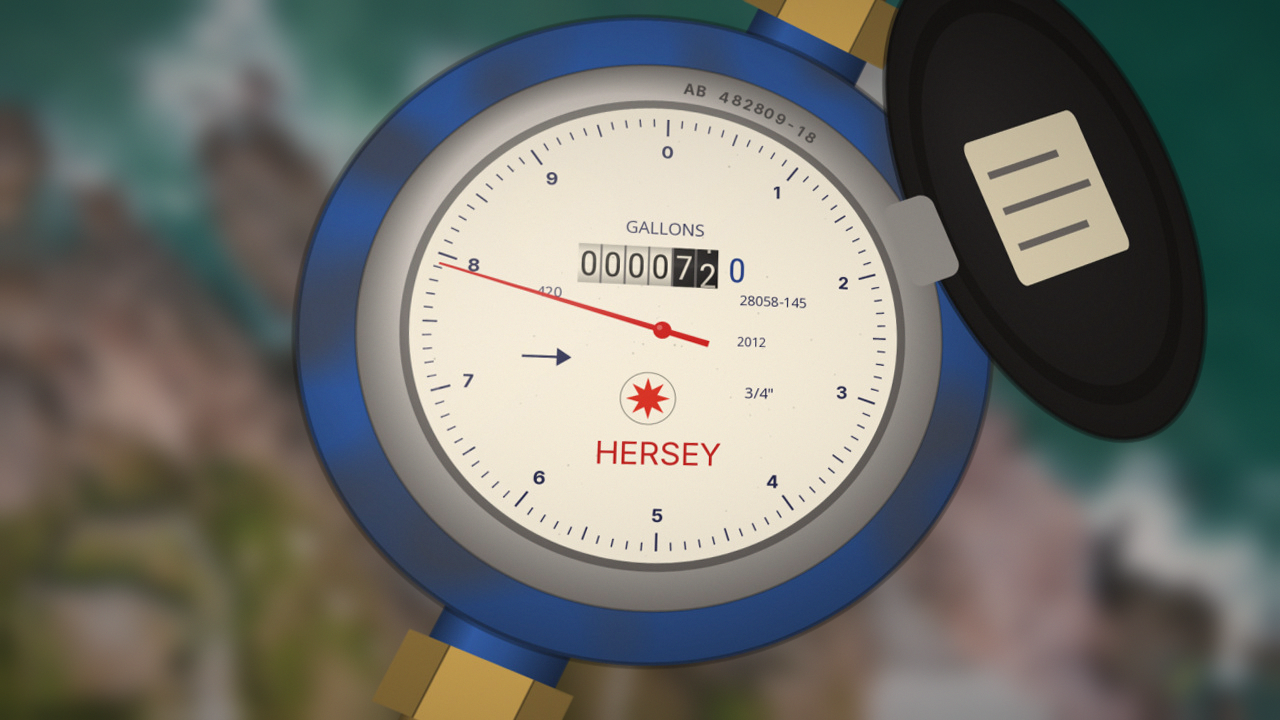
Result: 717.9 gal
